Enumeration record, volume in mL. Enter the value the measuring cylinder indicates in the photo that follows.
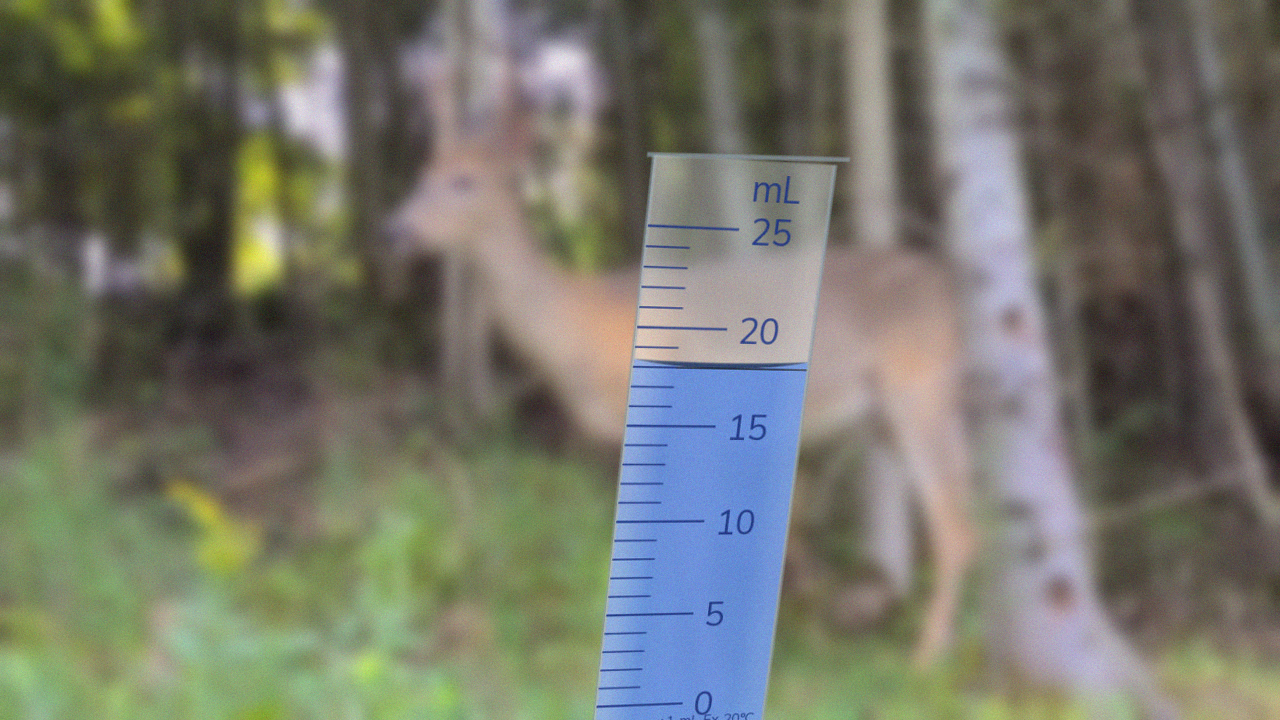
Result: 18 mL
